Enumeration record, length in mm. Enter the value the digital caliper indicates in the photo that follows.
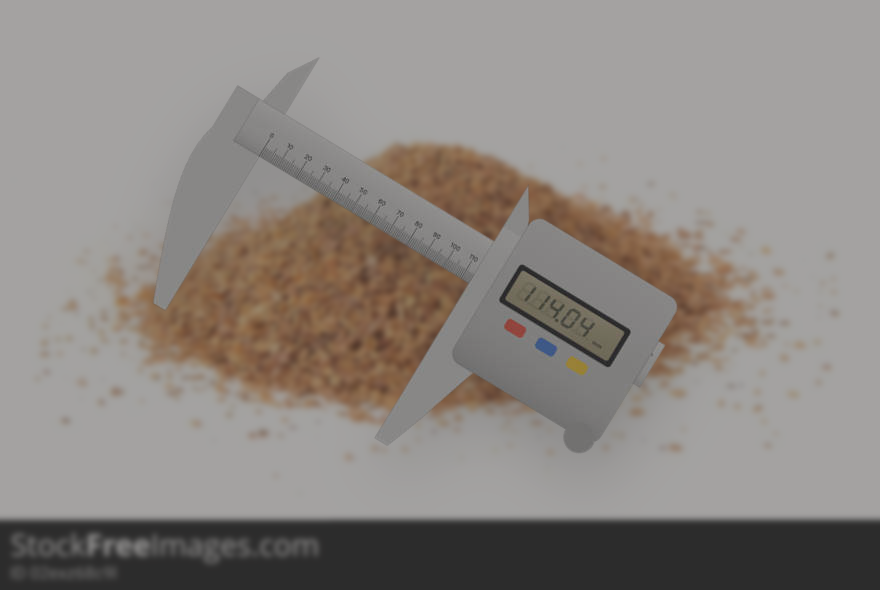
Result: 114.04 mm
